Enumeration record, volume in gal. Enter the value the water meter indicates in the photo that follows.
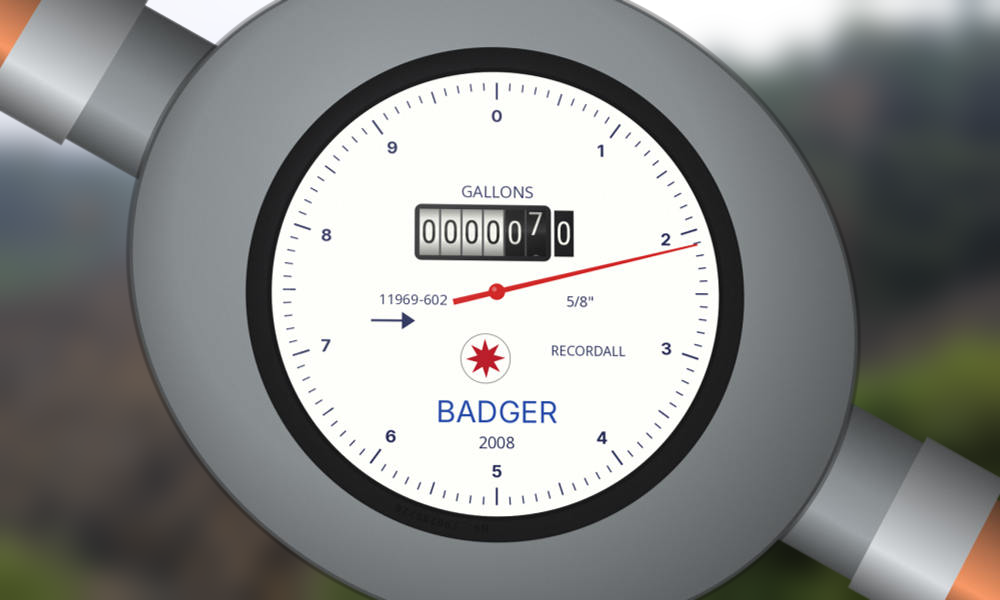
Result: 72.1 gal
